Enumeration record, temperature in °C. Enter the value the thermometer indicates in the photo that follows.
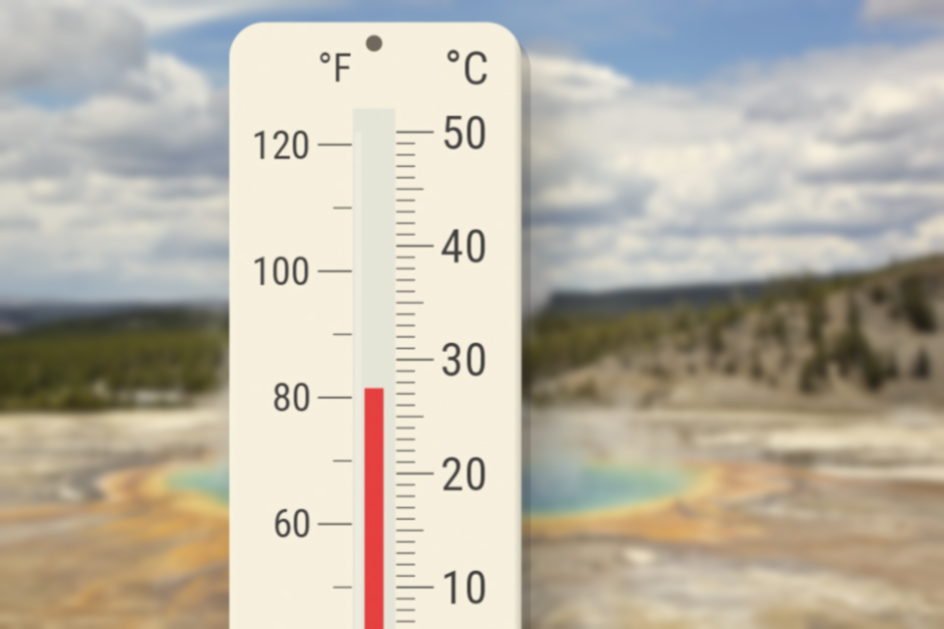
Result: 27.5 °C
